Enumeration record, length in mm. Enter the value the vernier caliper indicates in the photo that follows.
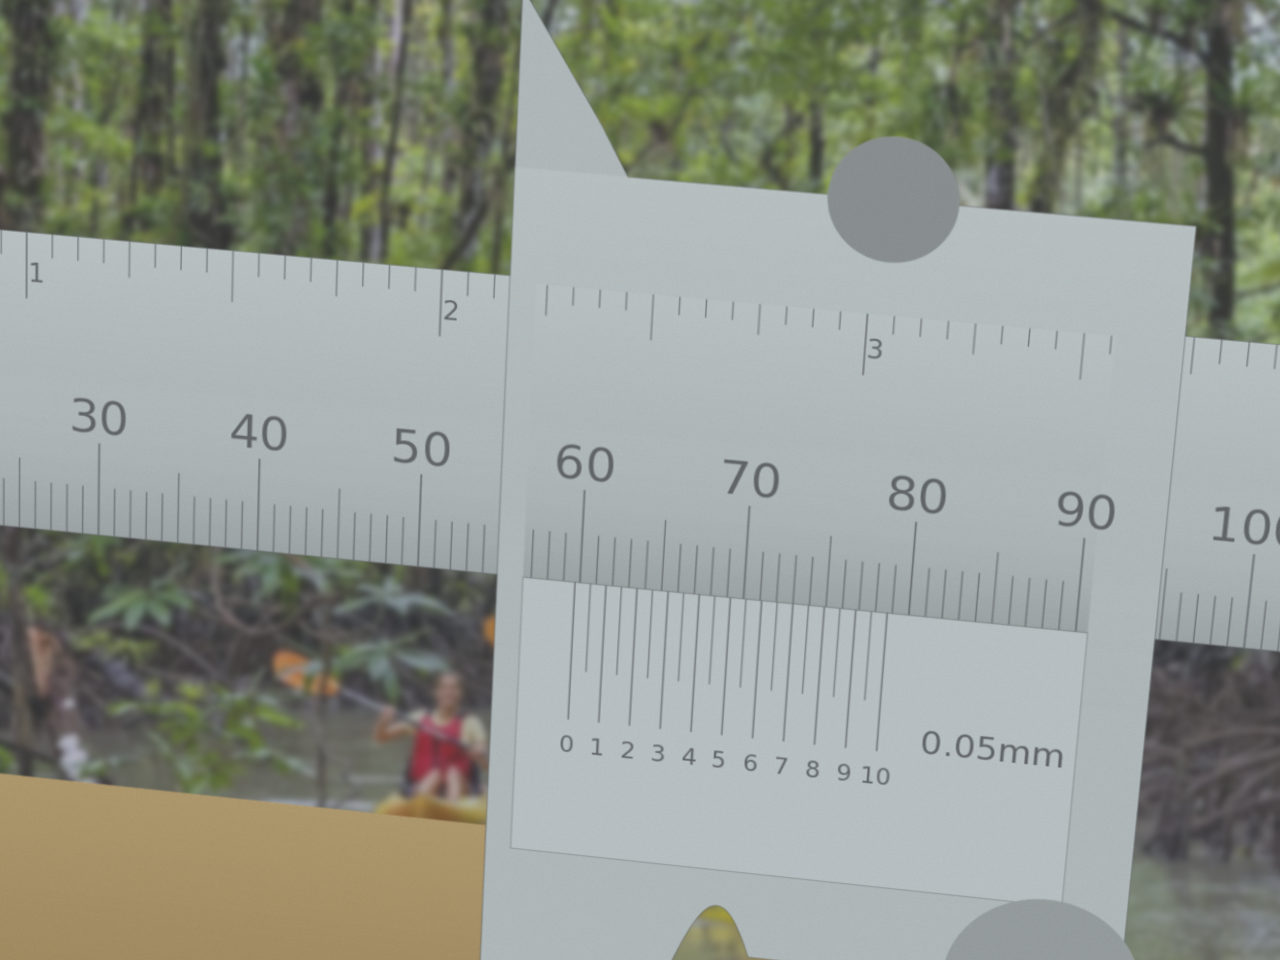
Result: 59.7 mm
